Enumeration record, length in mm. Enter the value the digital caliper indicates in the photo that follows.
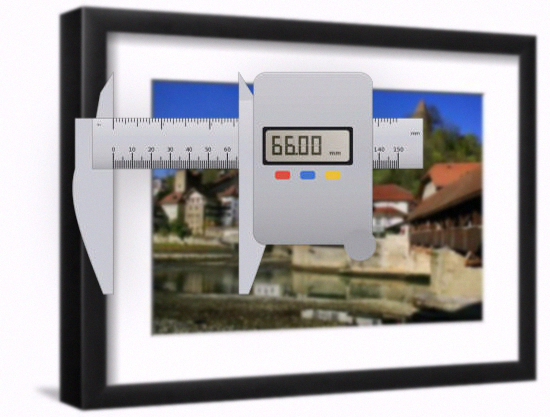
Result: 66.00 mm
